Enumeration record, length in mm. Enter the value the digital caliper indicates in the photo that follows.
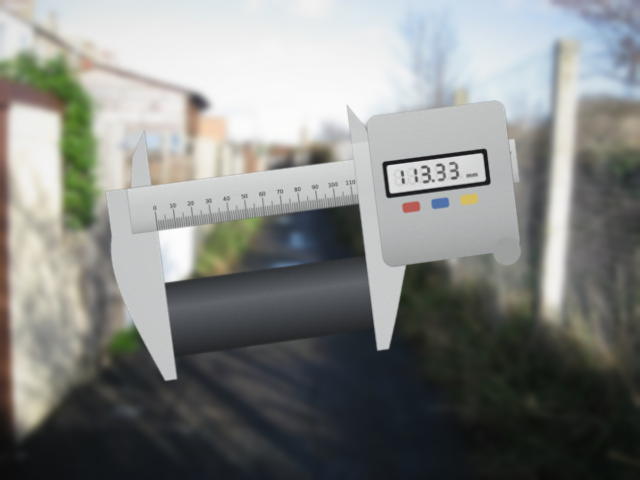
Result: 113.33 mm
